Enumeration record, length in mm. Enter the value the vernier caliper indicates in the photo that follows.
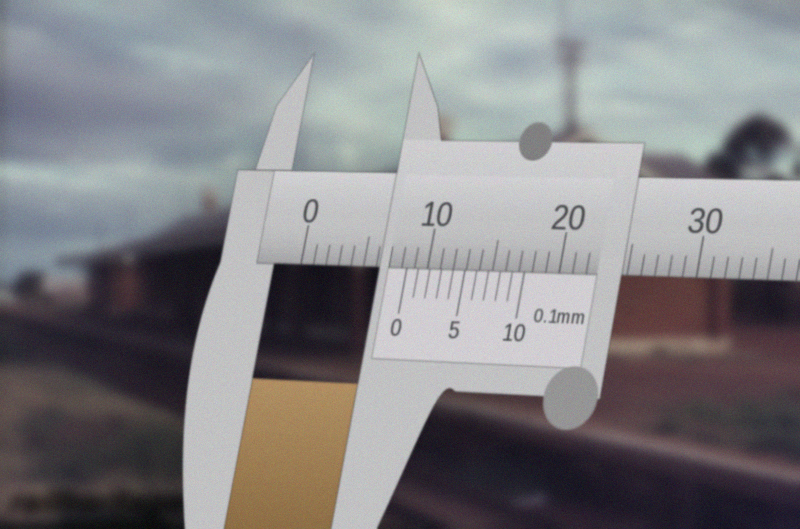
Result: 8.4 mm
